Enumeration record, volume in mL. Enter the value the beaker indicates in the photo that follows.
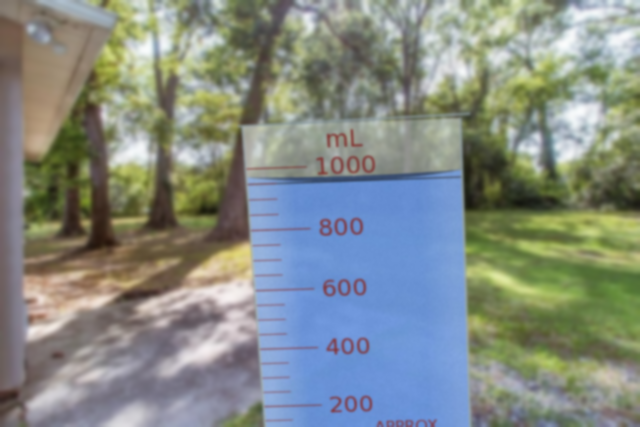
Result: 950 mL
